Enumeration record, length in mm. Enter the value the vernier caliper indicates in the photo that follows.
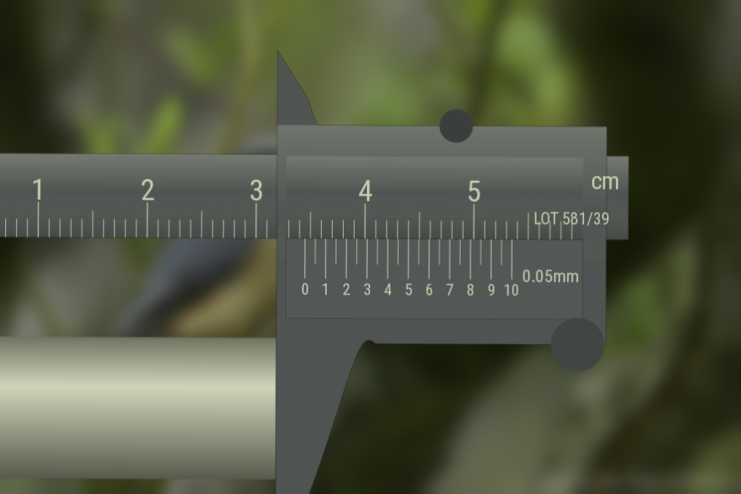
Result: 34.5 mm
